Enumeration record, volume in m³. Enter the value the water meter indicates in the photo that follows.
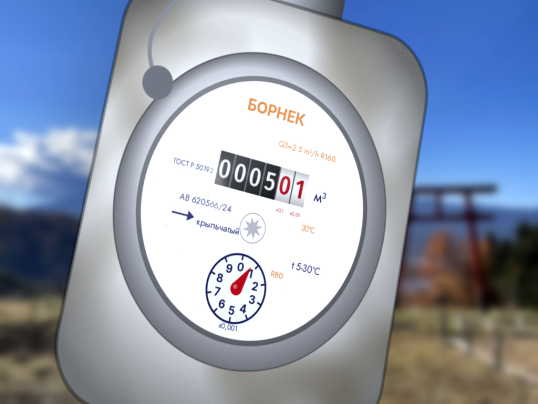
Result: 5.010 m³
